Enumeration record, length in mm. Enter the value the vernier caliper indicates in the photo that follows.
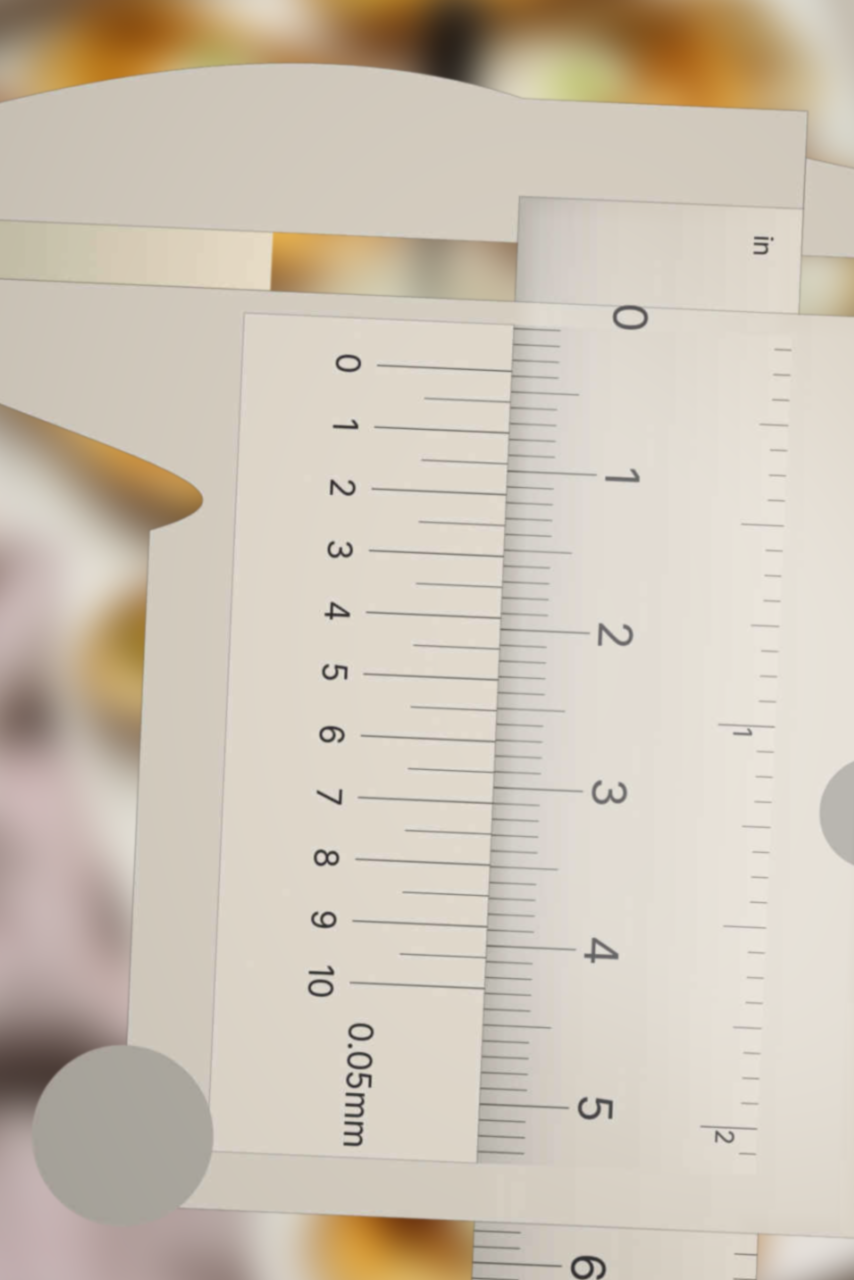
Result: 3.7 mm
